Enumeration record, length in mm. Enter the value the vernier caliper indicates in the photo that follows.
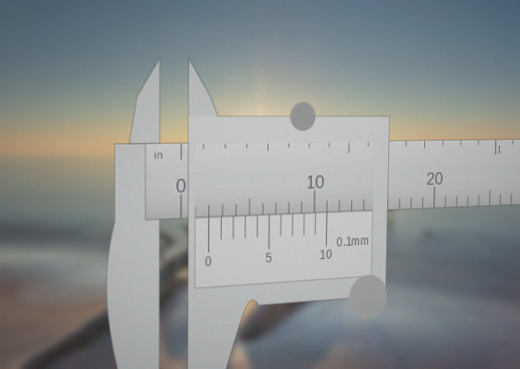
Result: 2.0 mm
